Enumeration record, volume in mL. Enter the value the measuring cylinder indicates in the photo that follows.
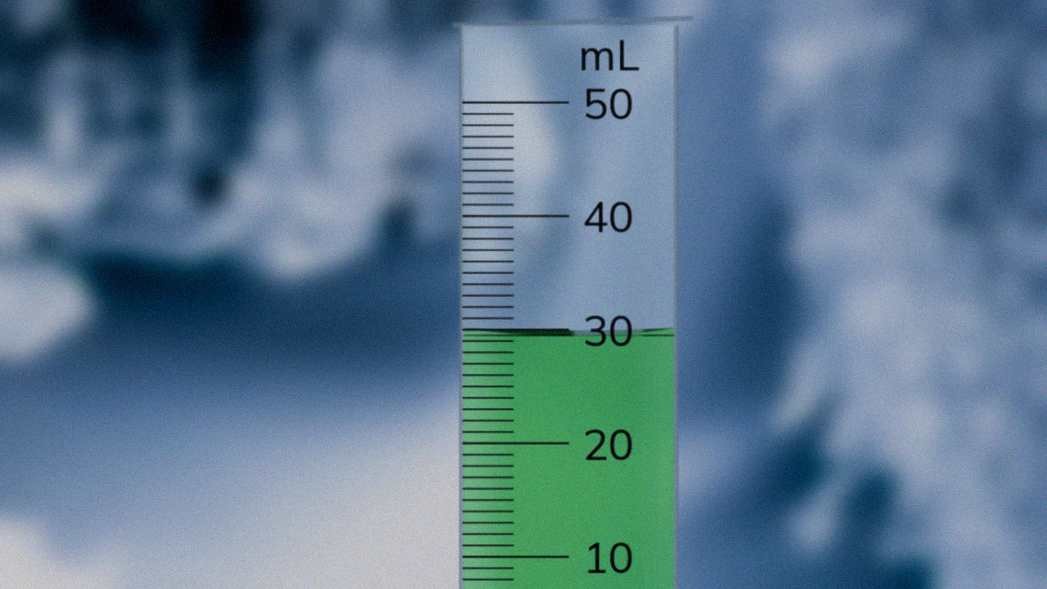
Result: 29.5 mL
